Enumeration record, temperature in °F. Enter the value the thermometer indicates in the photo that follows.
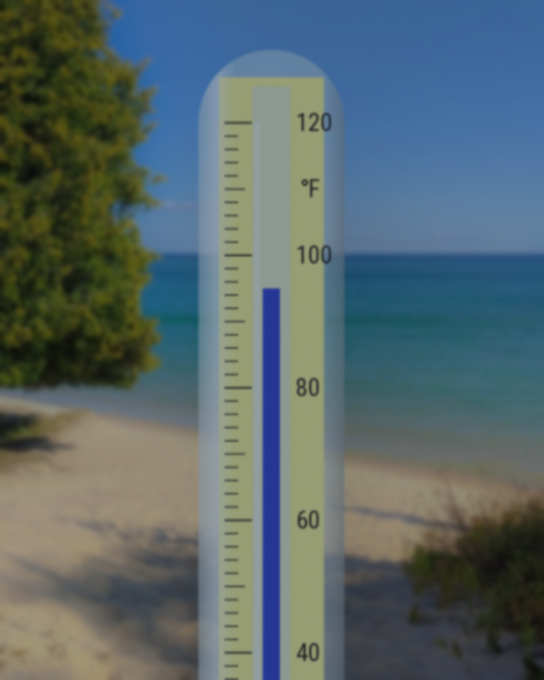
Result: 95 °F
